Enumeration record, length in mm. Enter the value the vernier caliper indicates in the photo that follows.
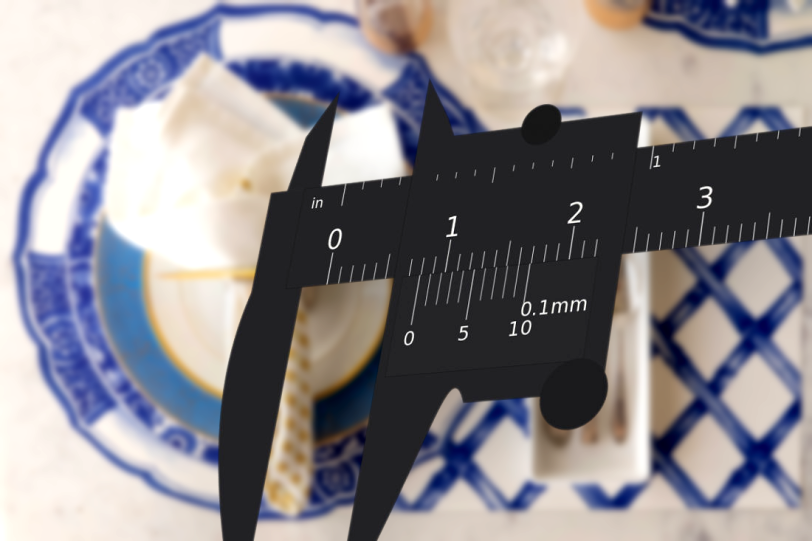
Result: 7.9 mm
